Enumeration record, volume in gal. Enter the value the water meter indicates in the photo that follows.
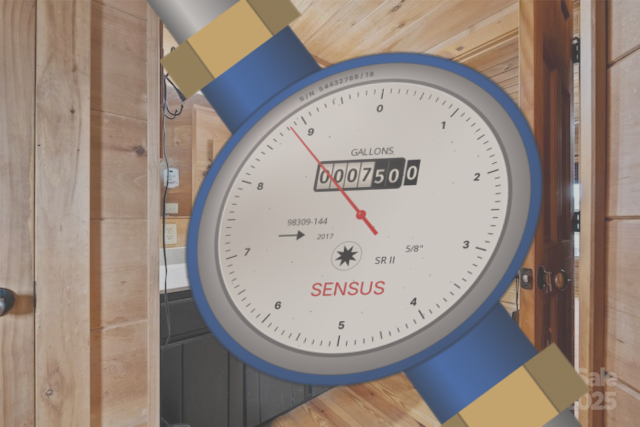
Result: 7498.8 gal
